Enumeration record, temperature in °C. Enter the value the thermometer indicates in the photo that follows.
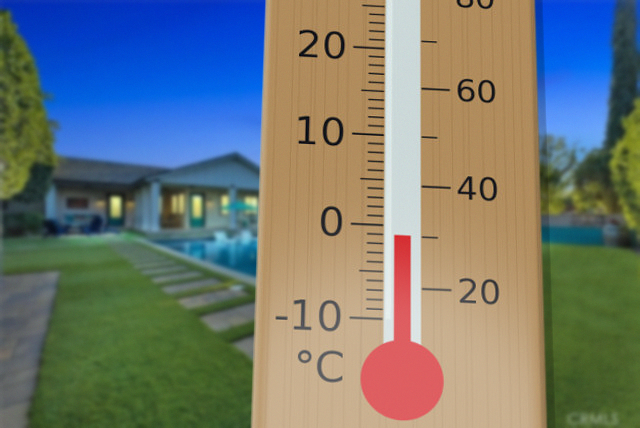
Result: -1 °C
